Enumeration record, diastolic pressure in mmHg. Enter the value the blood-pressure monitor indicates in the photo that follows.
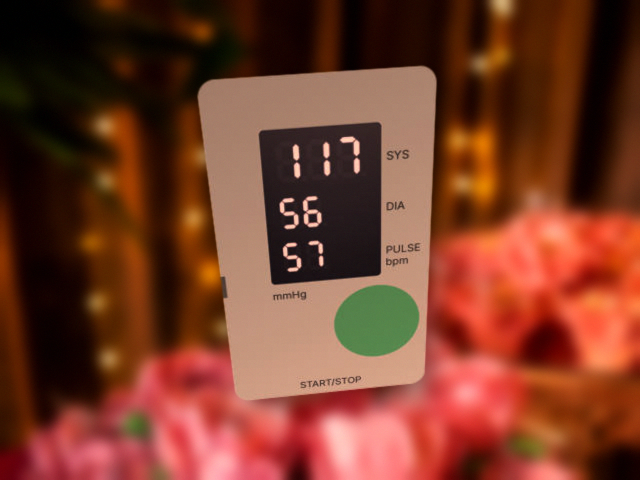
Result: 56 mmHg
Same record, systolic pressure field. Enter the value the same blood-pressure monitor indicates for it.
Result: 117 mmHg
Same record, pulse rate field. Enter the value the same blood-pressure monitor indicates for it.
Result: 57 bpm
